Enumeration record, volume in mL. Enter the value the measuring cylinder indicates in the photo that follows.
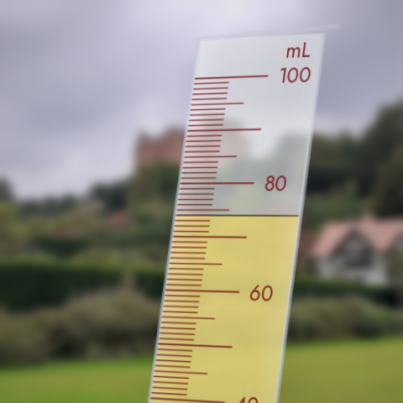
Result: 74 mL
